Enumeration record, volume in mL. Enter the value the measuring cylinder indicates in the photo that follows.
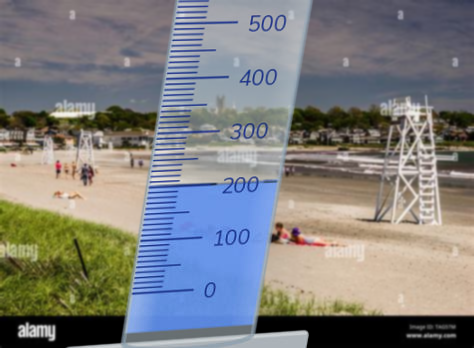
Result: 200 mL
